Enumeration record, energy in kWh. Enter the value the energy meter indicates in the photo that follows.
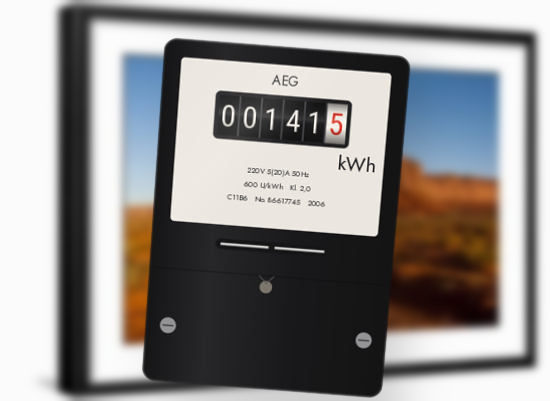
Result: 141.5 kWh
